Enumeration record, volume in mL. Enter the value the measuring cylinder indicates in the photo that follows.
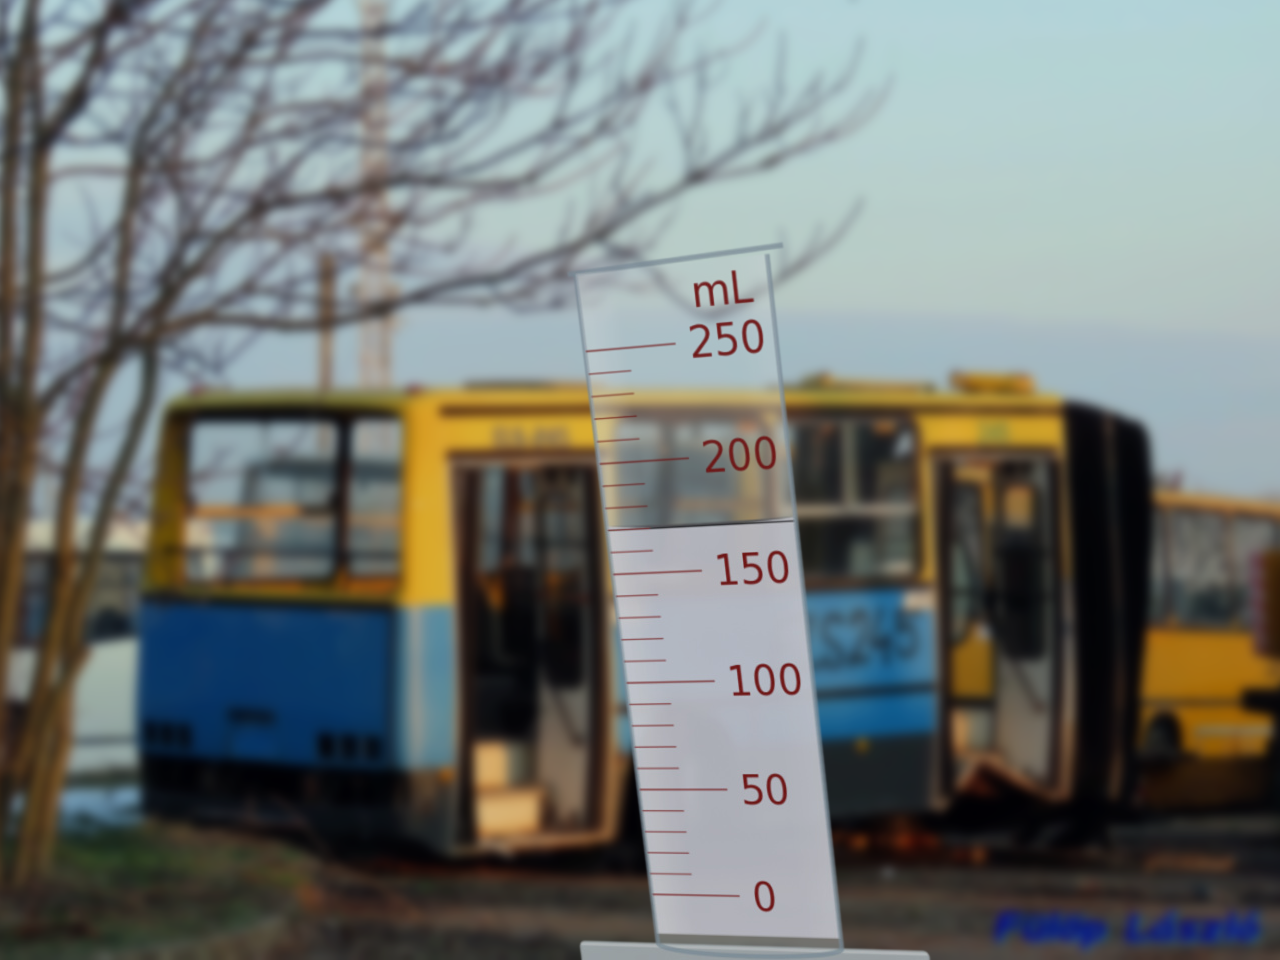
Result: 170 mL
